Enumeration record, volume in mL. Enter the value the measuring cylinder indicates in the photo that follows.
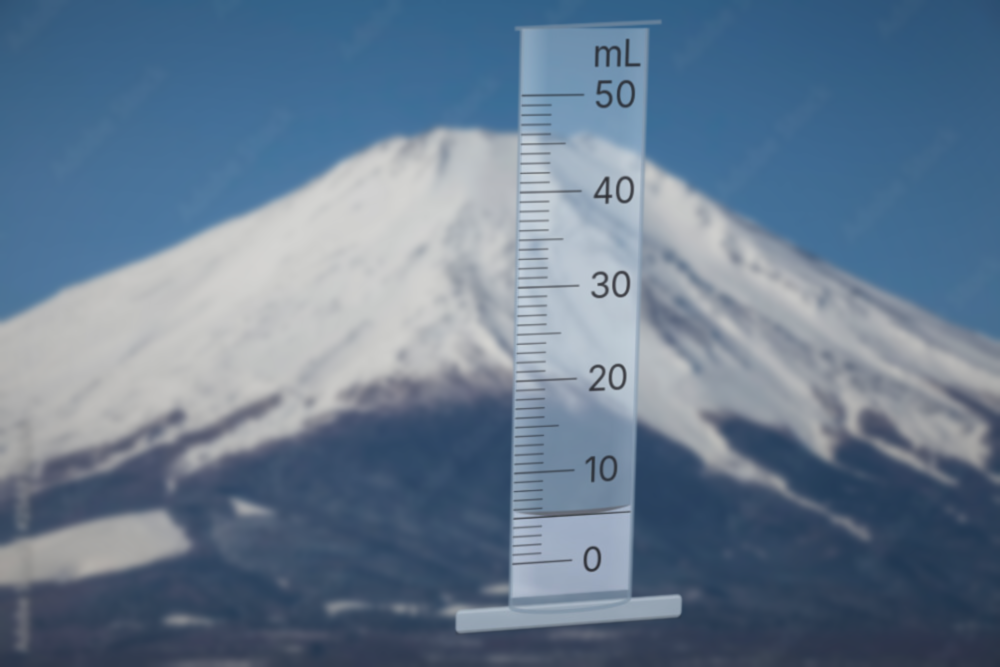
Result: 5 mL
